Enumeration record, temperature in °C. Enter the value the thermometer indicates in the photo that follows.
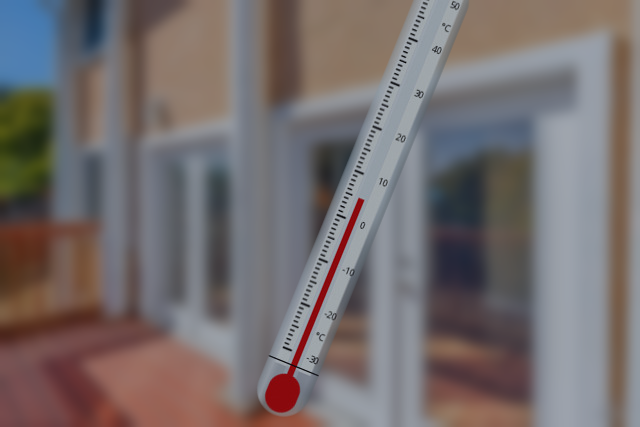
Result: 5 °C
